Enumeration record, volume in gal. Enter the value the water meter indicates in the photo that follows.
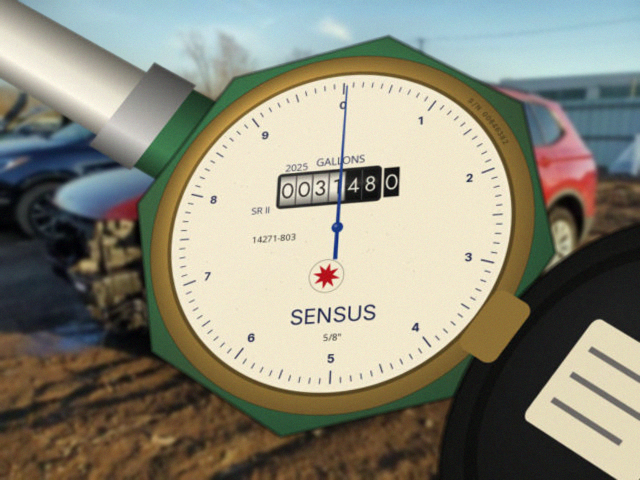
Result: 31480.0 gal
